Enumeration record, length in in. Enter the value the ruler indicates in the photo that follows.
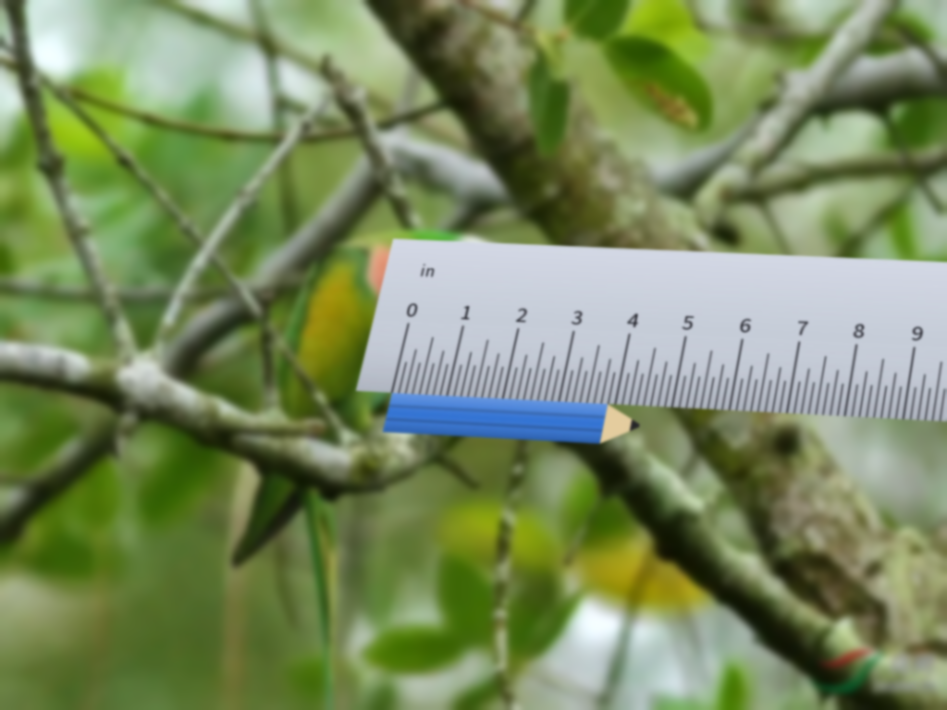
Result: 4.5 in
